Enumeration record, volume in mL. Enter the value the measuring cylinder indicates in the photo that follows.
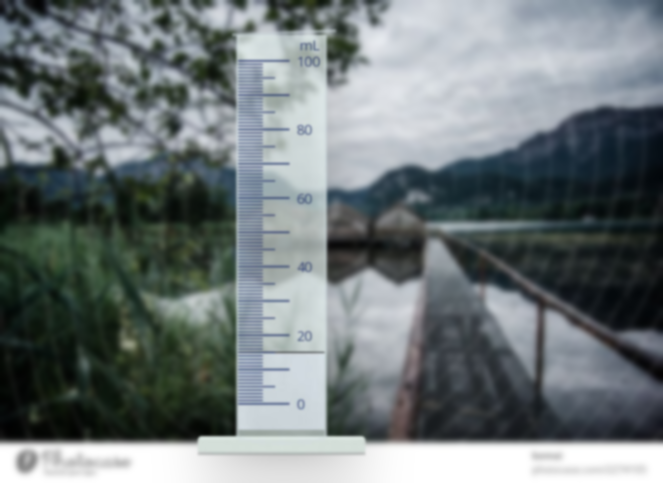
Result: 15 mL
